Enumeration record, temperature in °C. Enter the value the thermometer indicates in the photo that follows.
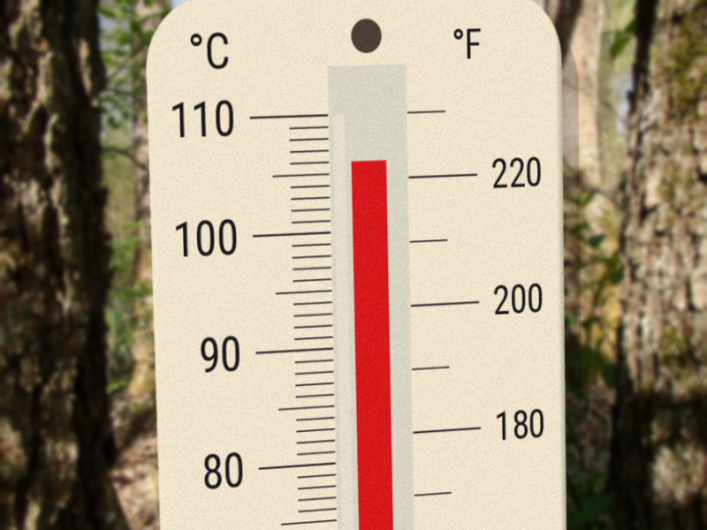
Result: 106 °C
